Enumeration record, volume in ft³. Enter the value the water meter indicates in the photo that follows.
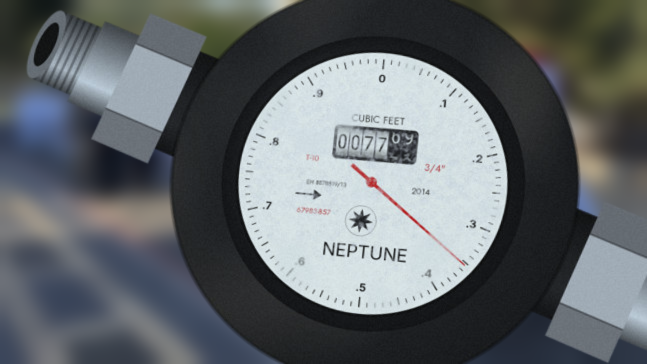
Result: 7769.35 ft³
